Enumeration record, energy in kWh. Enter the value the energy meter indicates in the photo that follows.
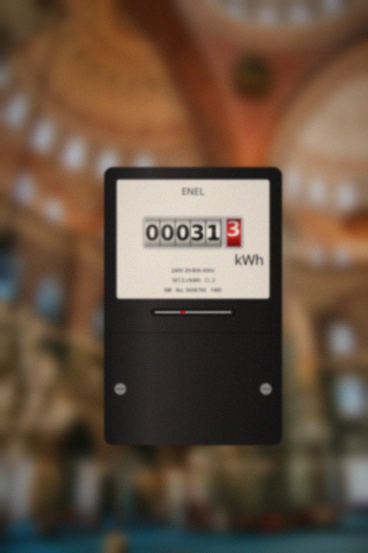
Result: 31.3 kWh
